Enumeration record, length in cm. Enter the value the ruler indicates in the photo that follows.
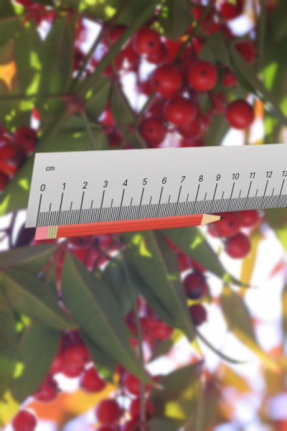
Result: 10 cm
